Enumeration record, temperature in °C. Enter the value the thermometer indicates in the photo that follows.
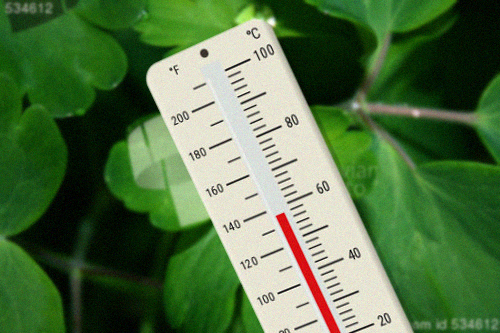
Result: 58 °C
